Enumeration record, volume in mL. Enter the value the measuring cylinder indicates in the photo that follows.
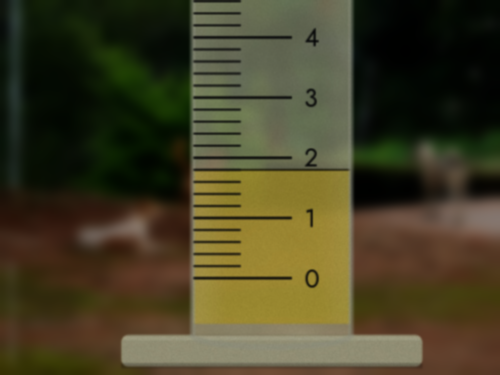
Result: 1.8 mL
